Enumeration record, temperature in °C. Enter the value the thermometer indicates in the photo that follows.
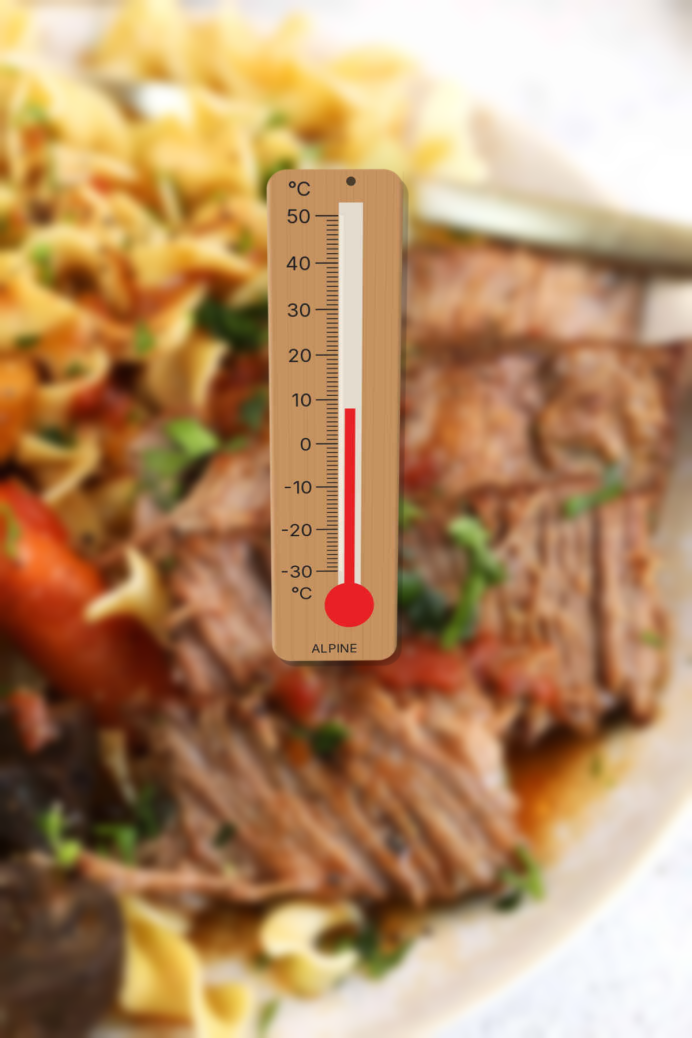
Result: 8 °C
